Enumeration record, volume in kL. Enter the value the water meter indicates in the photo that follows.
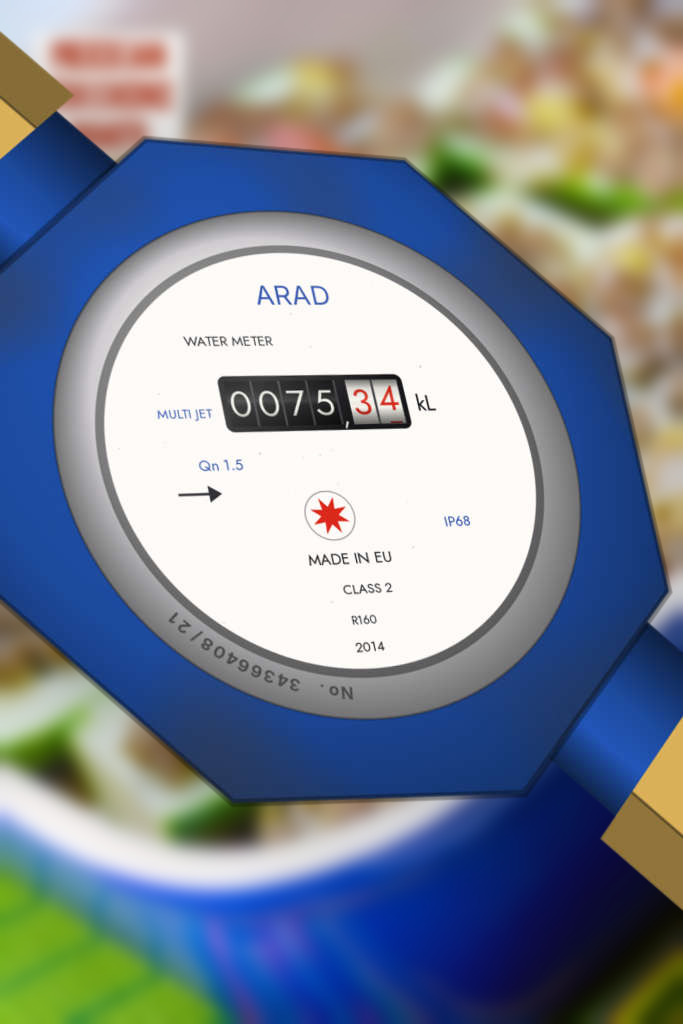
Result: 75.34 kL
